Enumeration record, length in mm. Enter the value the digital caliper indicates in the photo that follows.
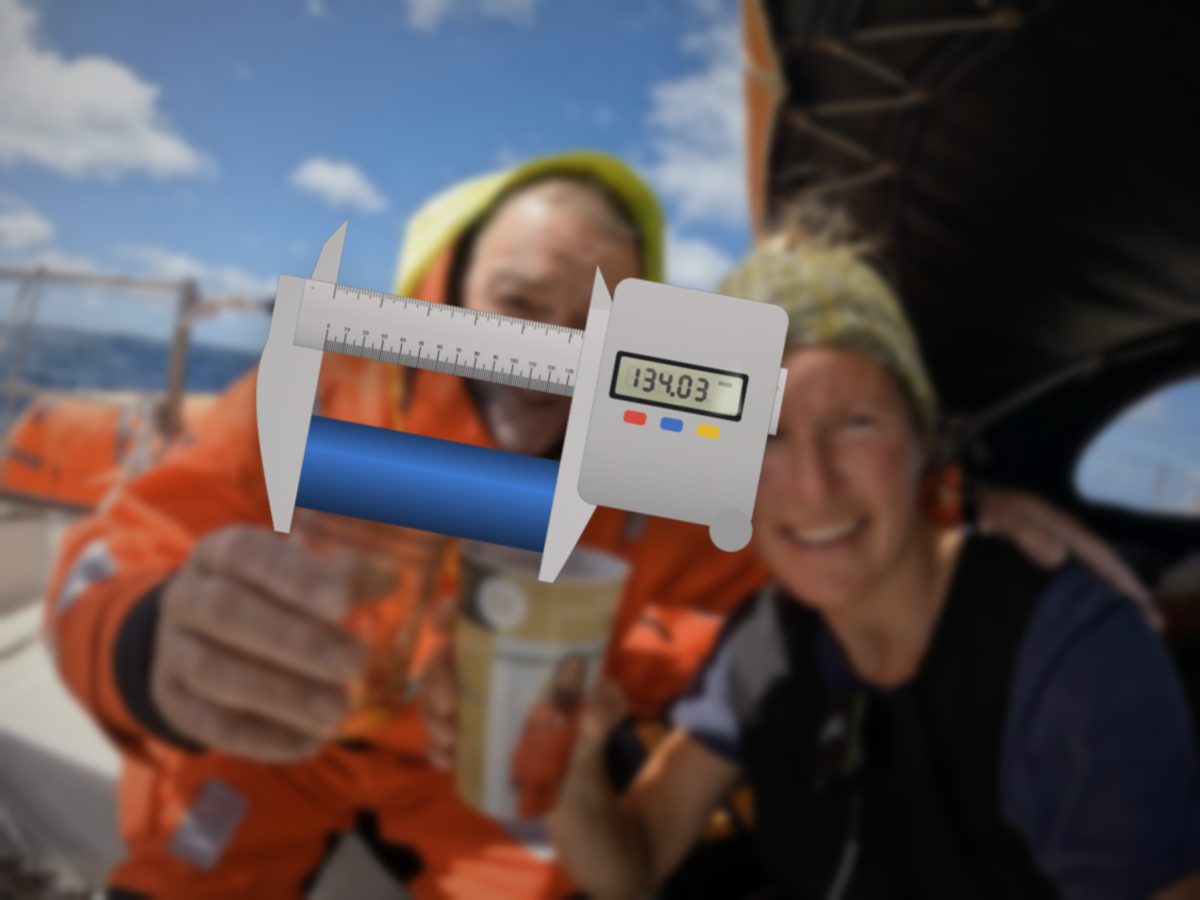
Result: 134.03 mm
